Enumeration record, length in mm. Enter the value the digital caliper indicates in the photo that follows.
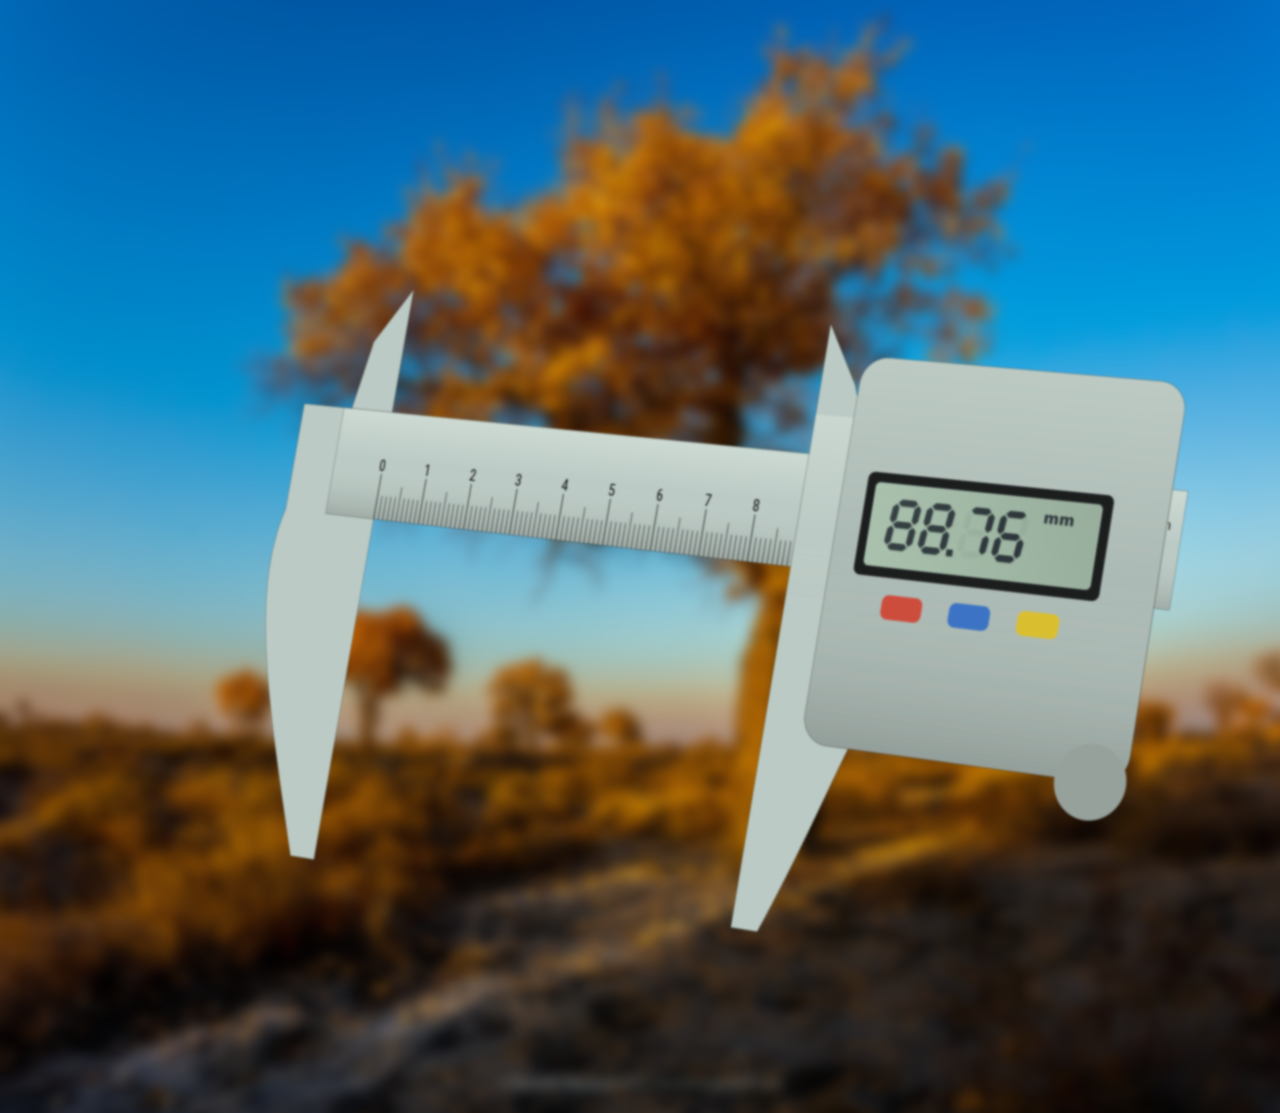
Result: 88.76 mm
